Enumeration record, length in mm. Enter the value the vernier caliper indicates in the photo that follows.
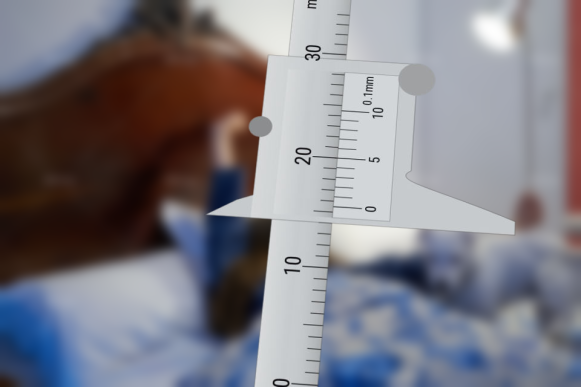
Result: 15.5 mm
